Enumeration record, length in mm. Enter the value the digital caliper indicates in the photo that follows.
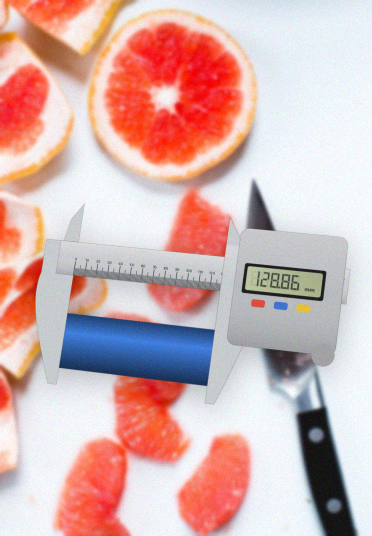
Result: 128.86 mm
